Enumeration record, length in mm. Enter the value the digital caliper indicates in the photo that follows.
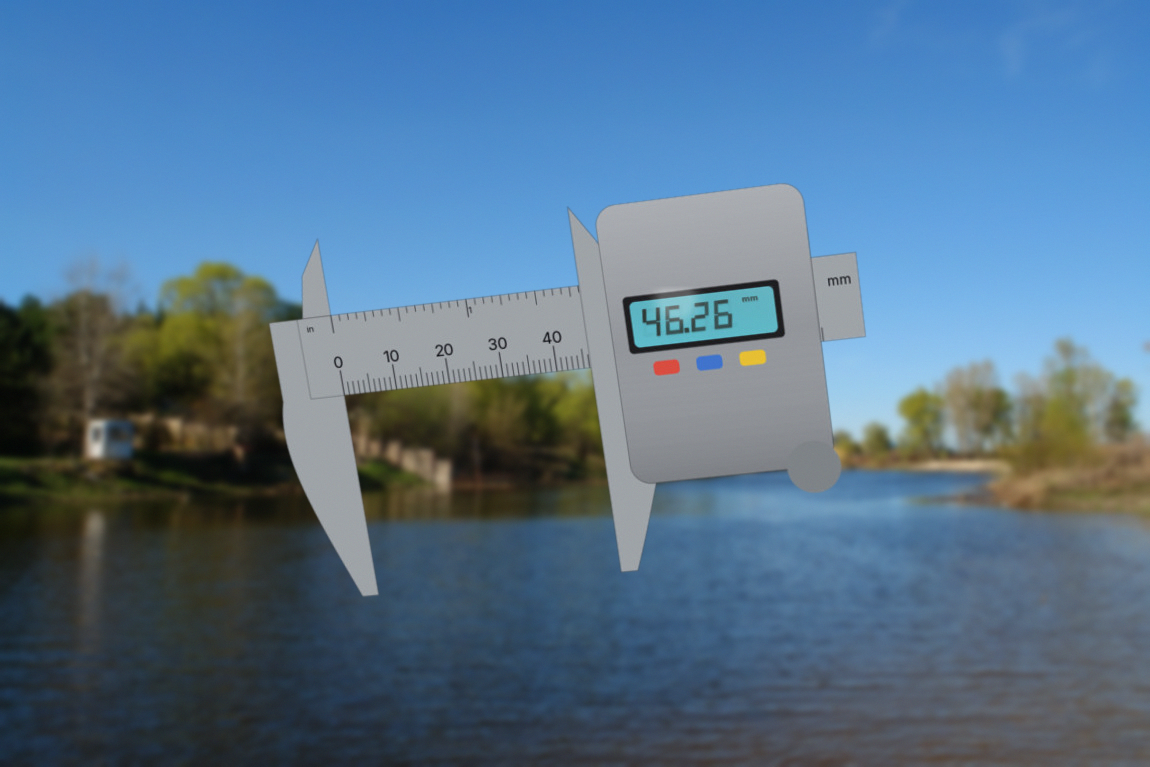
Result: 46.26 mm
